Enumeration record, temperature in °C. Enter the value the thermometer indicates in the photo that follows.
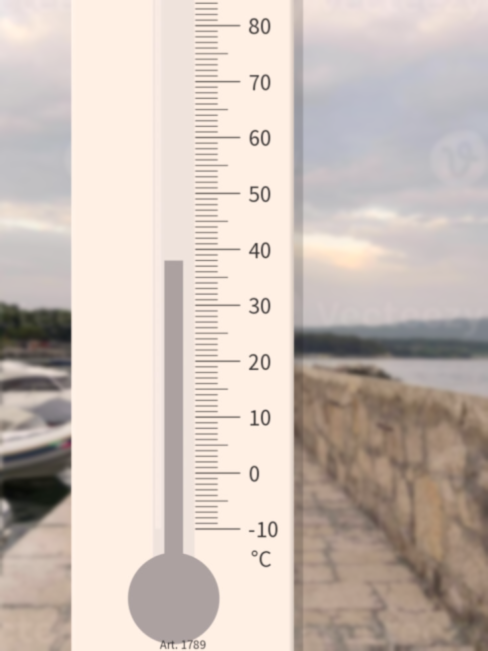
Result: 38 °C
